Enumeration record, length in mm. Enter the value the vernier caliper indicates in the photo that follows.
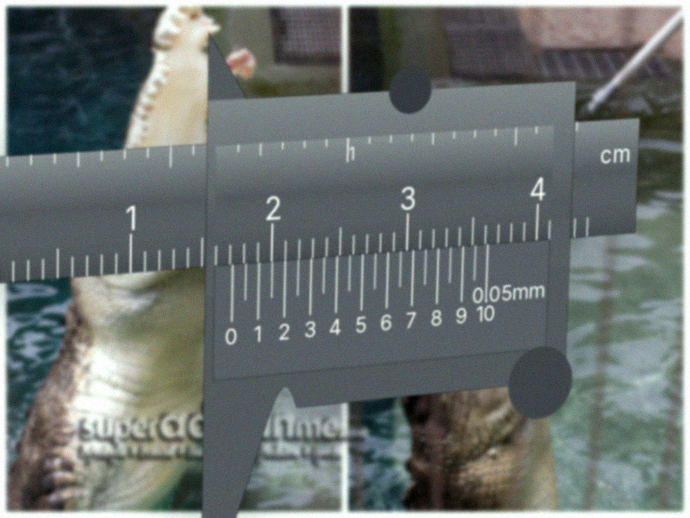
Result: 17.2 mm
